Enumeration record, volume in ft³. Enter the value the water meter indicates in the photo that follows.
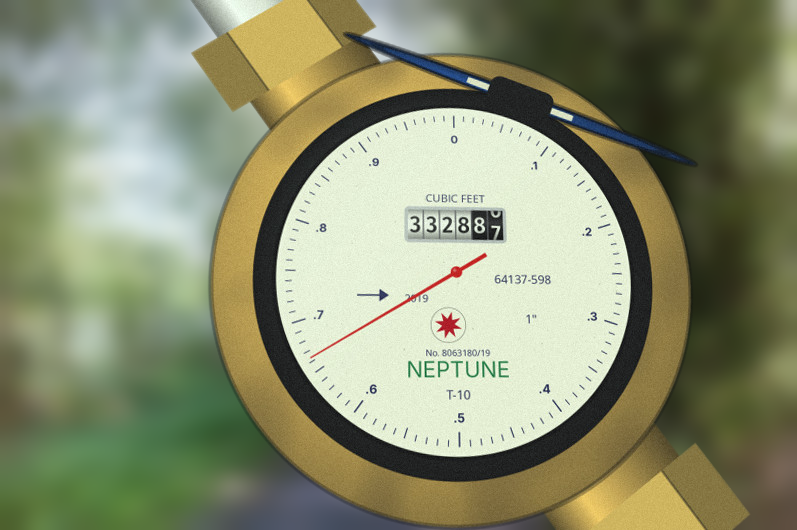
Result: 332886.66 ft³
